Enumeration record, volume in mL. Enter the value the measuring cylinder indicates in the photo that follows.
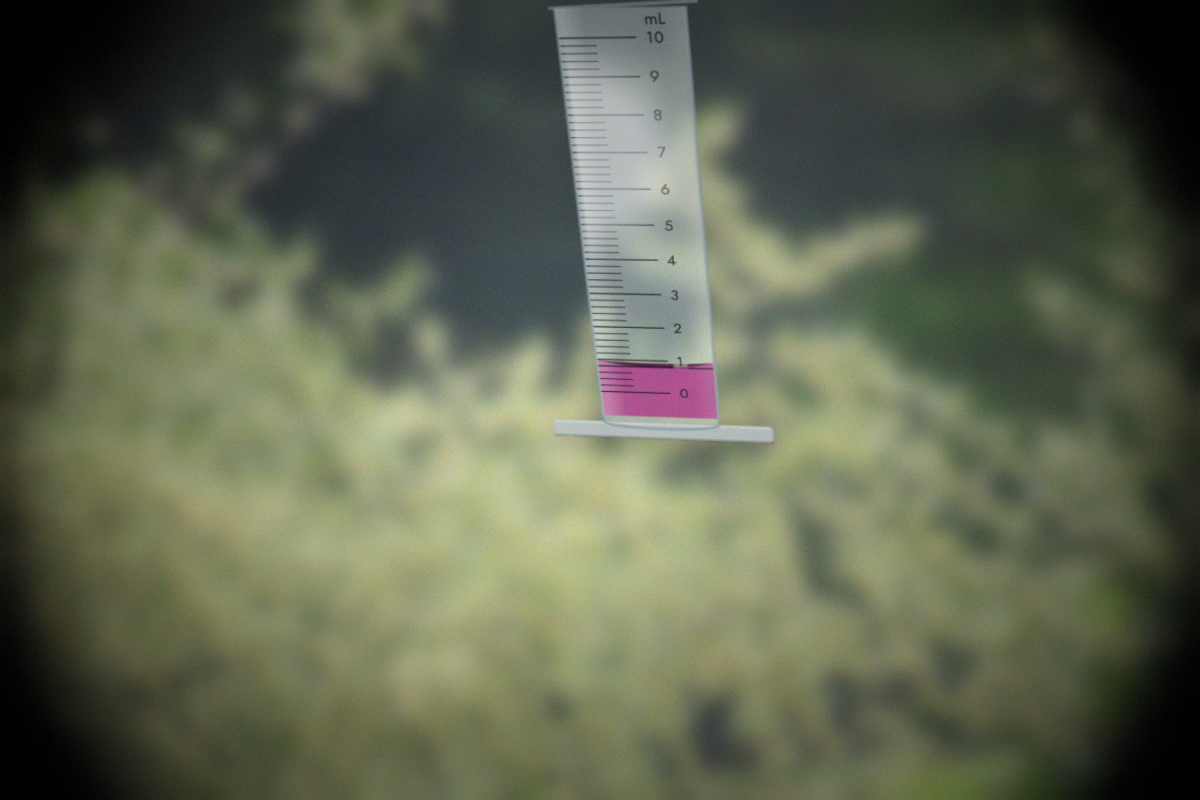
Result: 0.8 mL
